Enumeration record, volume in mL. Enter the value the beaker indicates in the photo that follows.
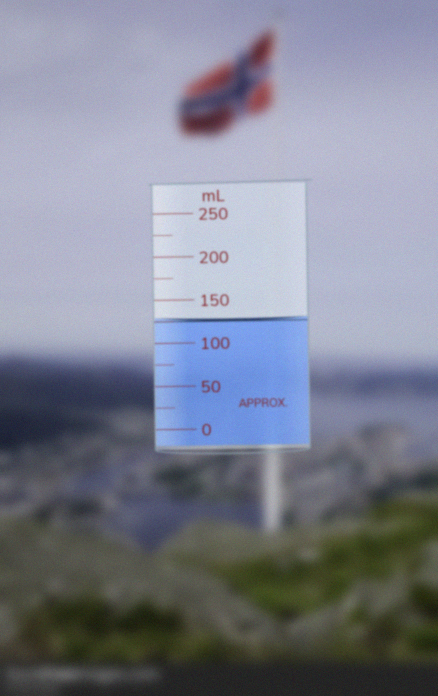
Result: 125 mL
